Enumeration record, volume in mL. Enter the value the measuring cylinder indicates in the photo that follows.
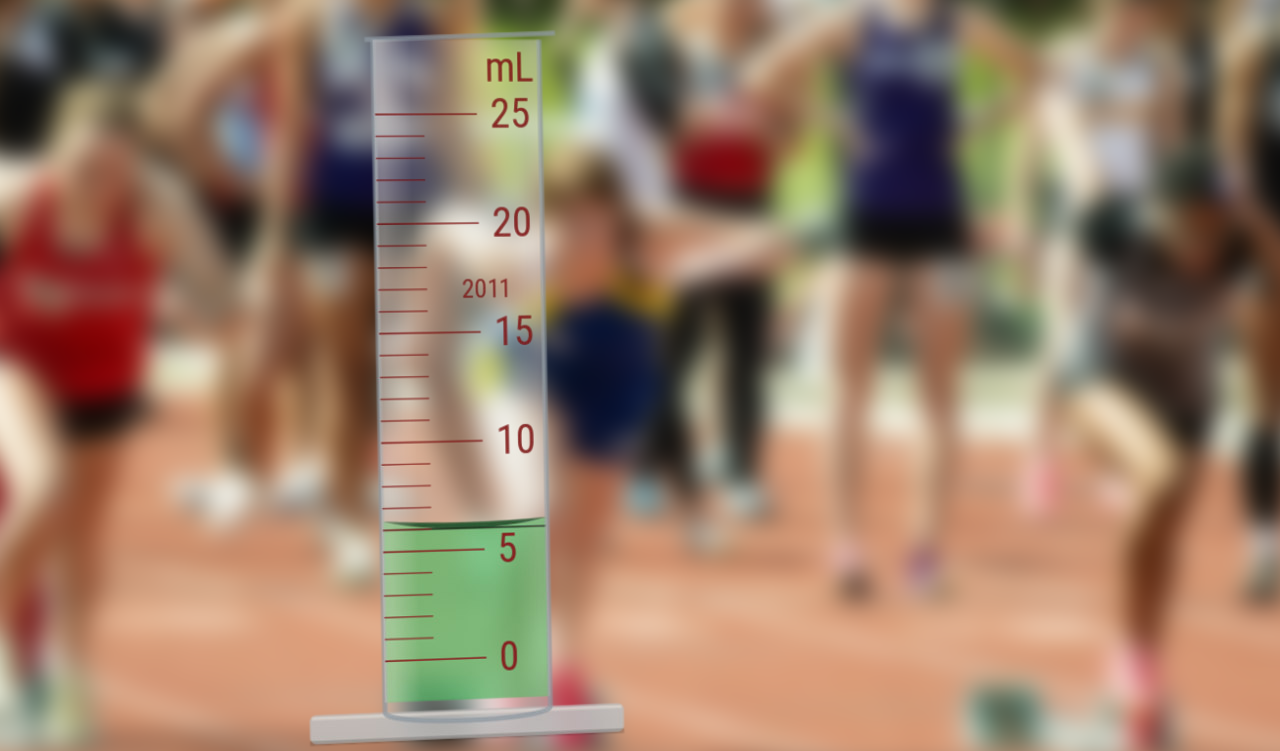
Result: 6 mL
